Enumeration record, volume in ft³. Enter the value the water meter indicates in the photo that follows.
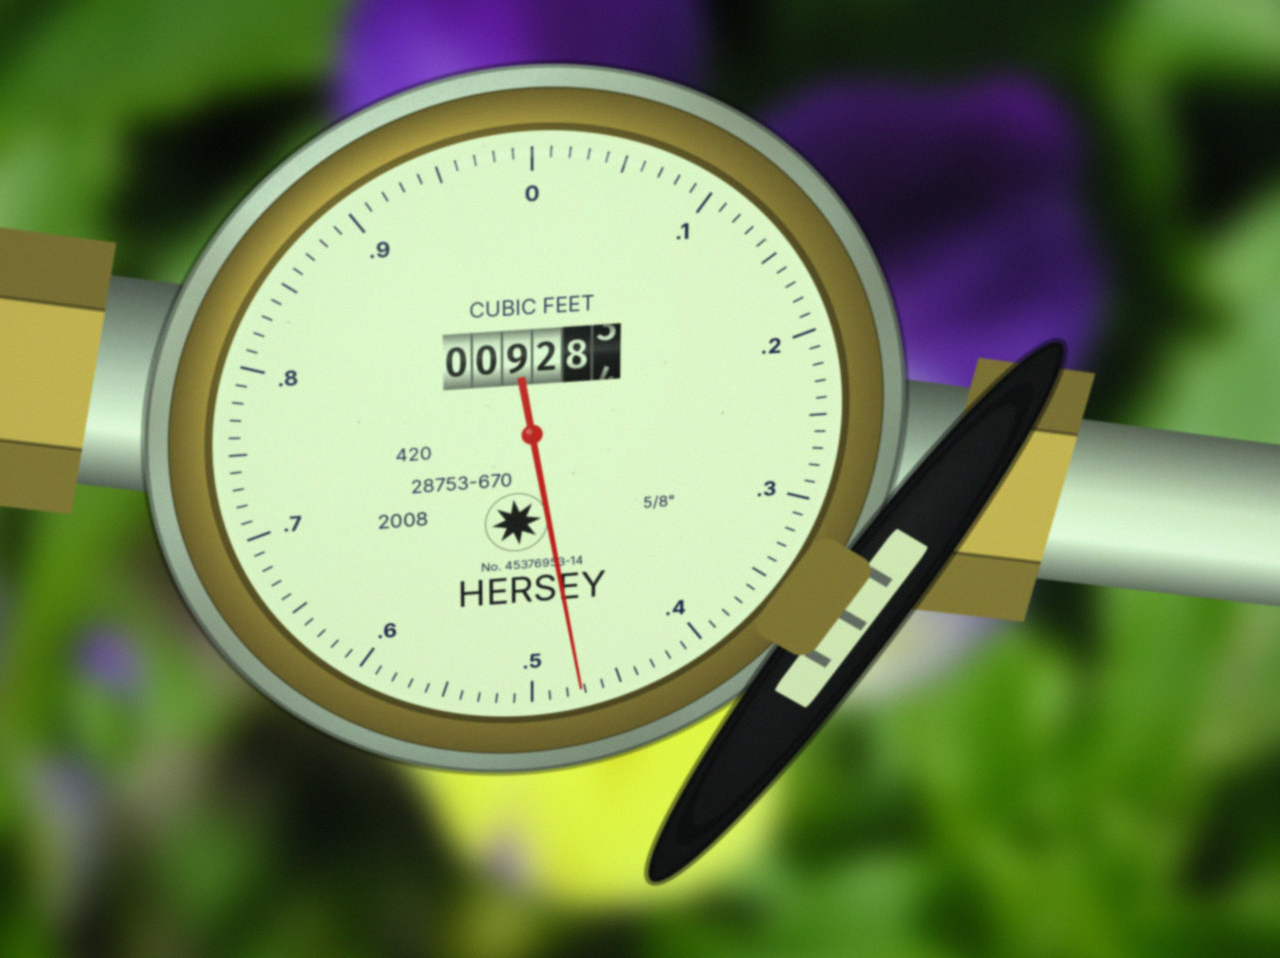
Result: 9283.47 ft³
